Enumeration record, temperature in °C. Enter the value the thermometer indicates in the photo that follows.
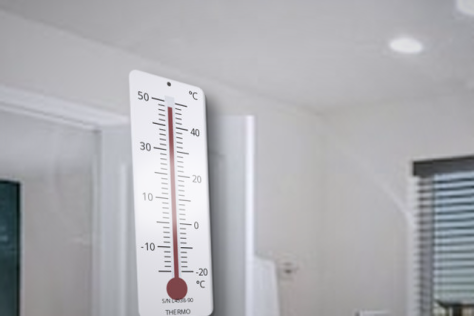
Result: 48 °C
